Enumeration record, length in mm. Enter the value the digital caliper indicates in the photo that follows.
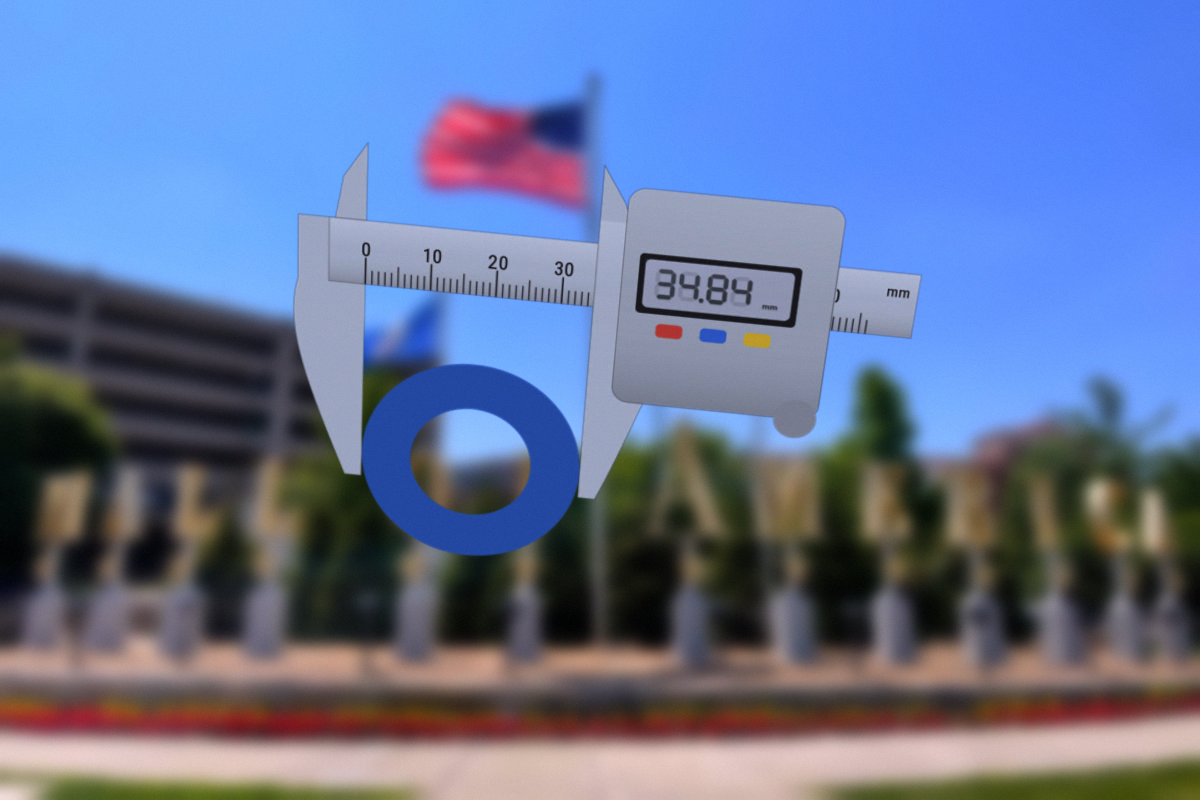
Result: 34.84 mm
